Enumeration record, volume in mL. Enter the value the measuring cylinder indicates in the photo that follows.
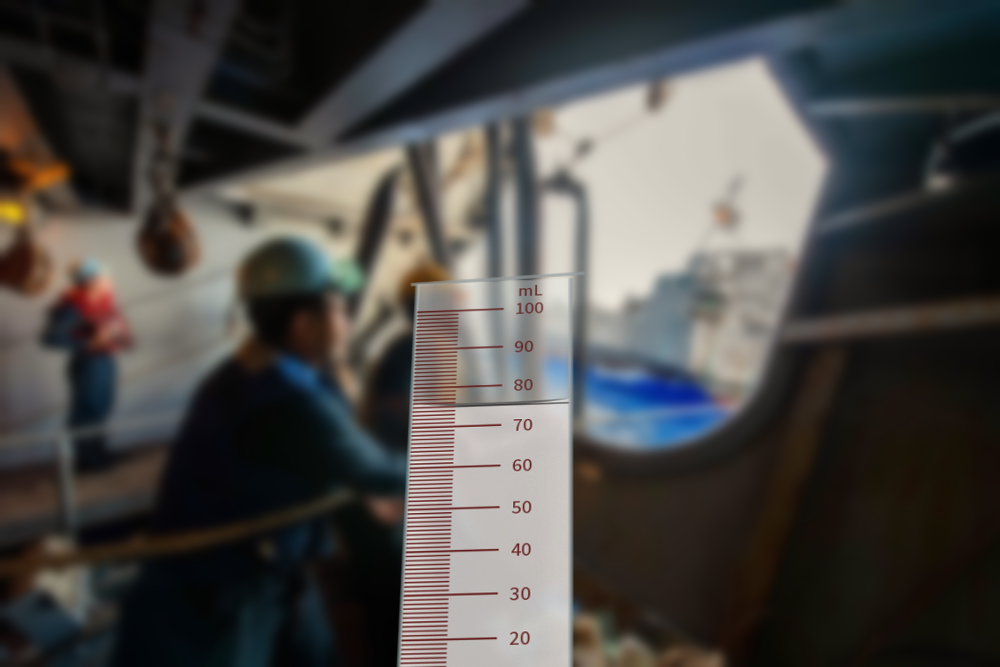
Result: 75 mL
